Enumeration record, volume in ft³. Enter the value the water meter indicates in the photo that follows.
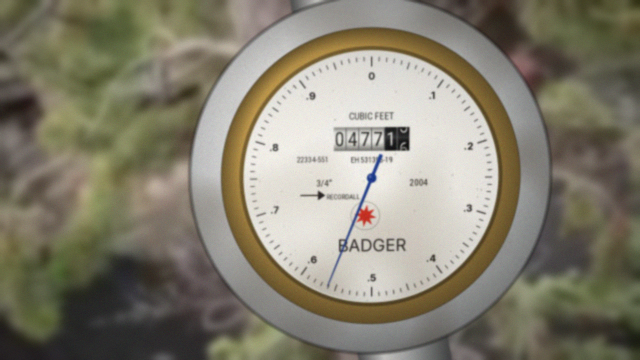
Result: 47715.56 ft³
